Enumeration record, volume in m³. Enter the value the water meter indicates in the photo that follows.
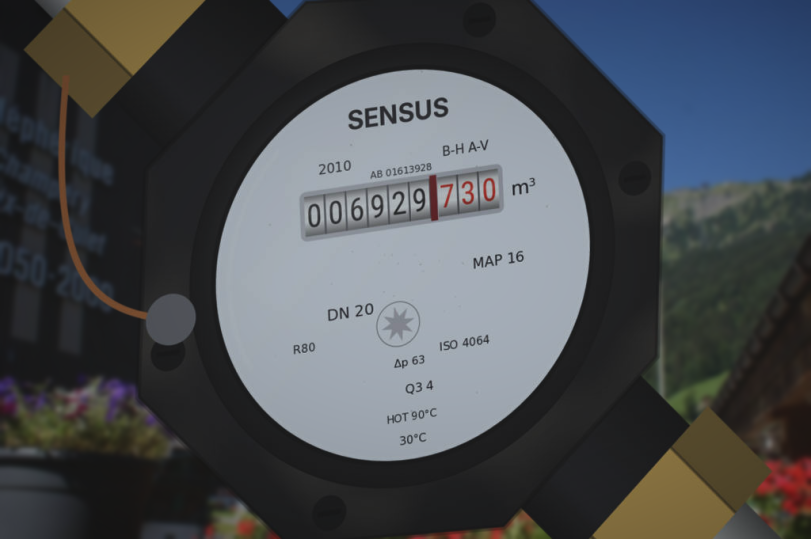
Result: 6929.730 m³
